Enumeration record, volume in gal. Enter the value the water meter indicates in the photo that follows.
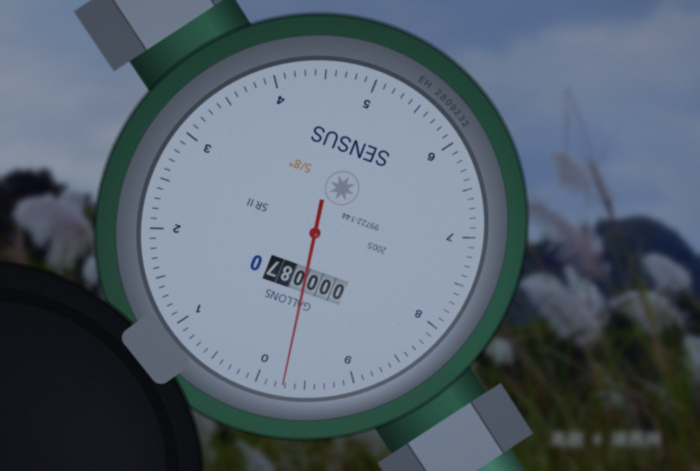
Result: 869.7 gal
